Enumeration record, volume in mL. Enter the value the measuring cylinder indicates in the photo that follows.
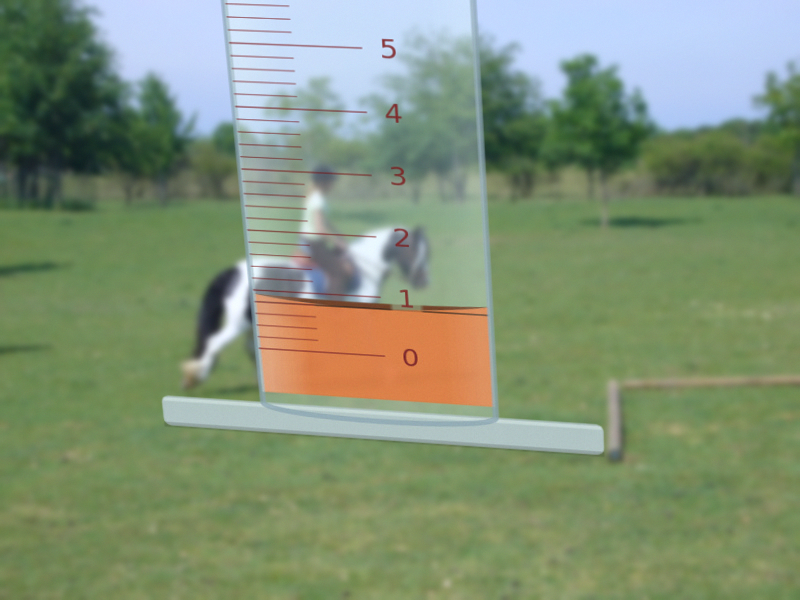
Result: 0.8 mL
